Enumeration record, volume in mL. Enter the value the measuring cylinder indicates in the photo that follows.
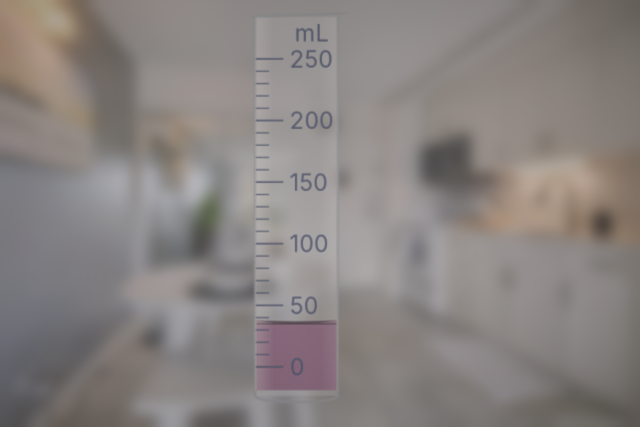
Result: 35 mL
